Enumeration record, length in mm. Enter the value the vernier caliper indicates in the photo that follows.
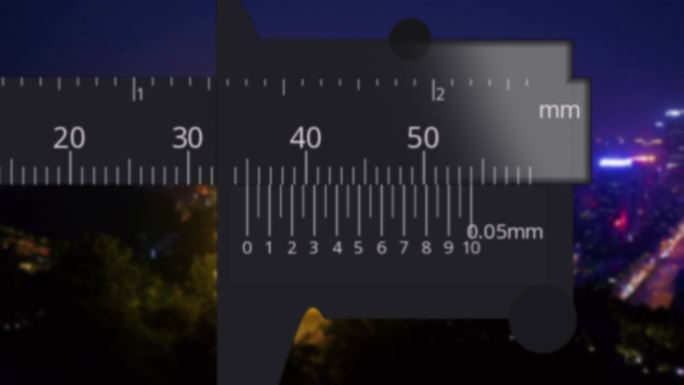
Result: 35.0 mm
